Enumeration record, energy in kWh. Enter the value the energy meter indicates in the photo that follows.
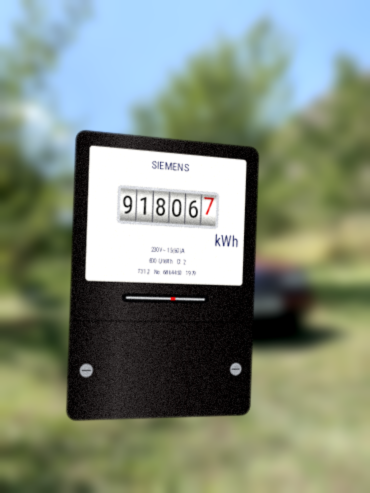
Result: 91806.7 kWh
